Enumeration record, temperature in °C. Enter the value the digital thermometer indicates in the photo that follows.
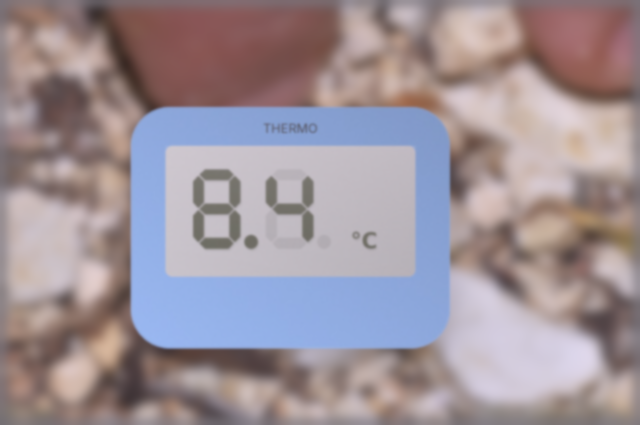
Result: 8.4 °C
